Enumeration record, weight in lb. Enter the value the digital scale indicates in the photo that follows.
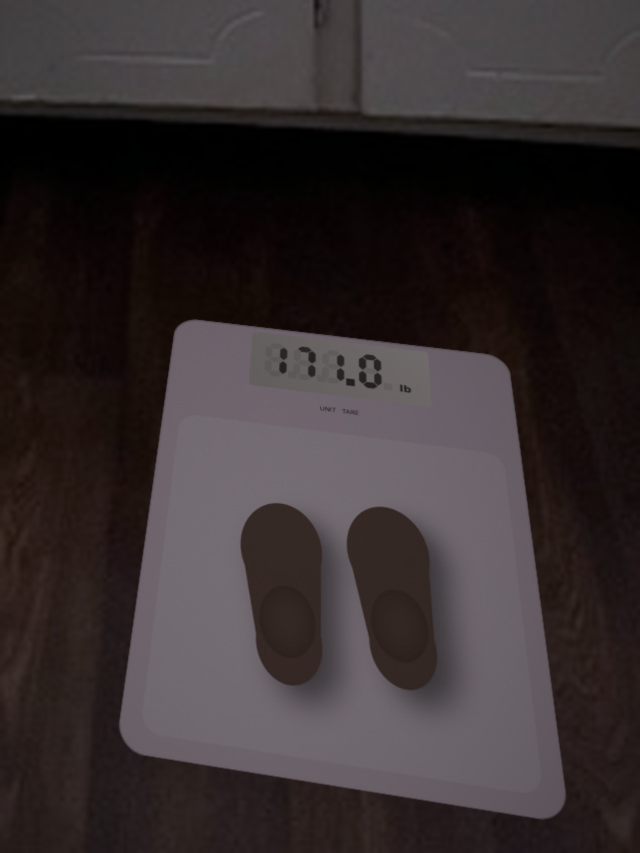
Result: 171.0 lb
